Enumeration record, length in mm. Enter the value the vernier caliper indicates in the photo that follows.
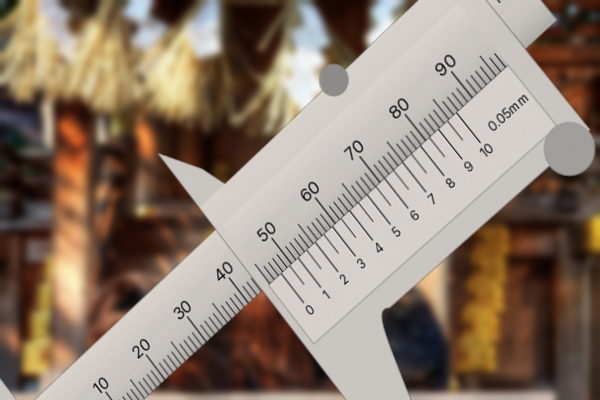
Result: 47.6 mm
